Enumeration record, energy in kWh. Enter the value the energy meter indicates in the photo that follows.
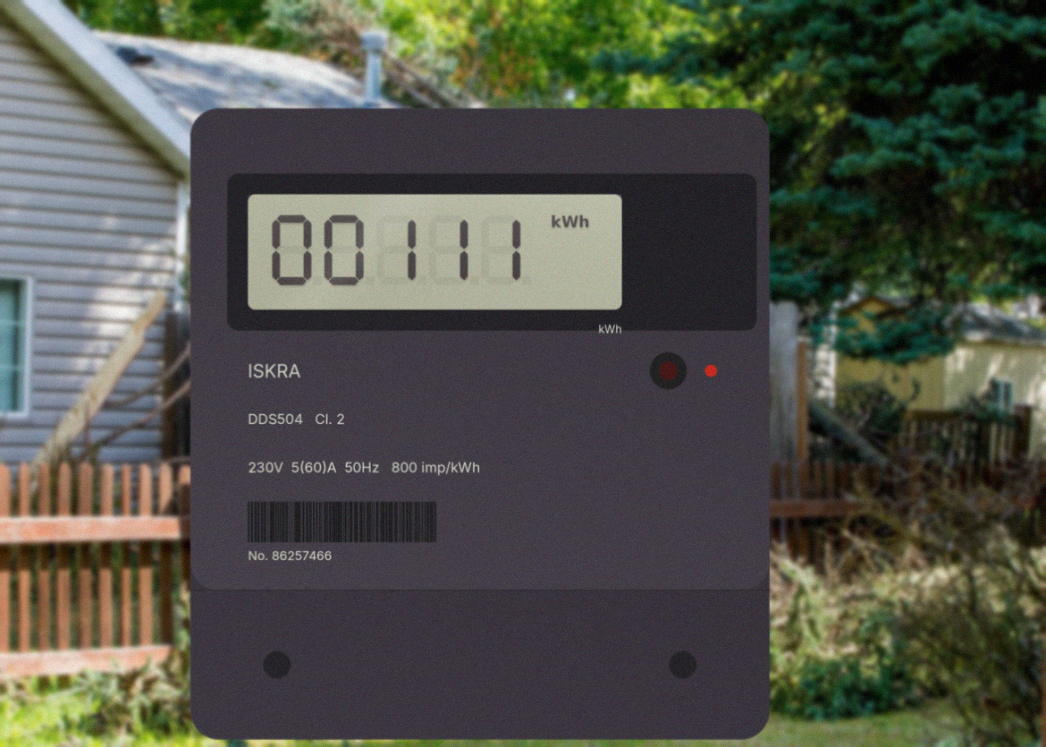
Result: 111 kWh
